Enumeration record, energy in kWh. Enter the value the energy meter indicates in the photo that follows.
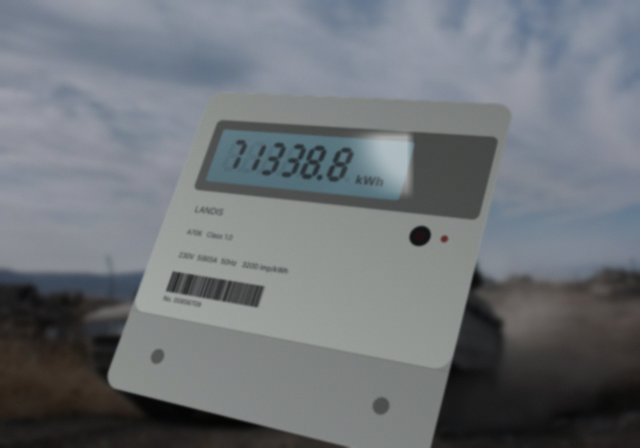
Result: 71338.8 kWh
